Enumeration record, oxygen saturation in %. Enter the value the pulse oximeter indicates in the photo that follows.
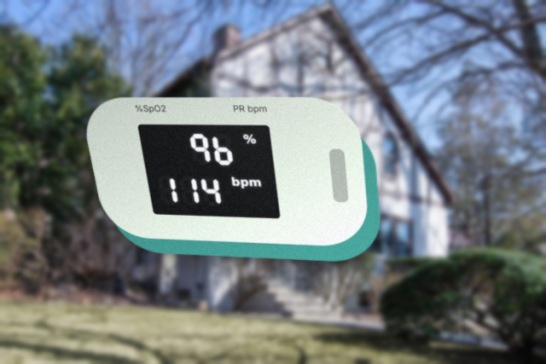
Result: 96 %
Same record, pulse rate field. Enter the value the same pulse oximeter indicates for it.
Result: 114 bpm
